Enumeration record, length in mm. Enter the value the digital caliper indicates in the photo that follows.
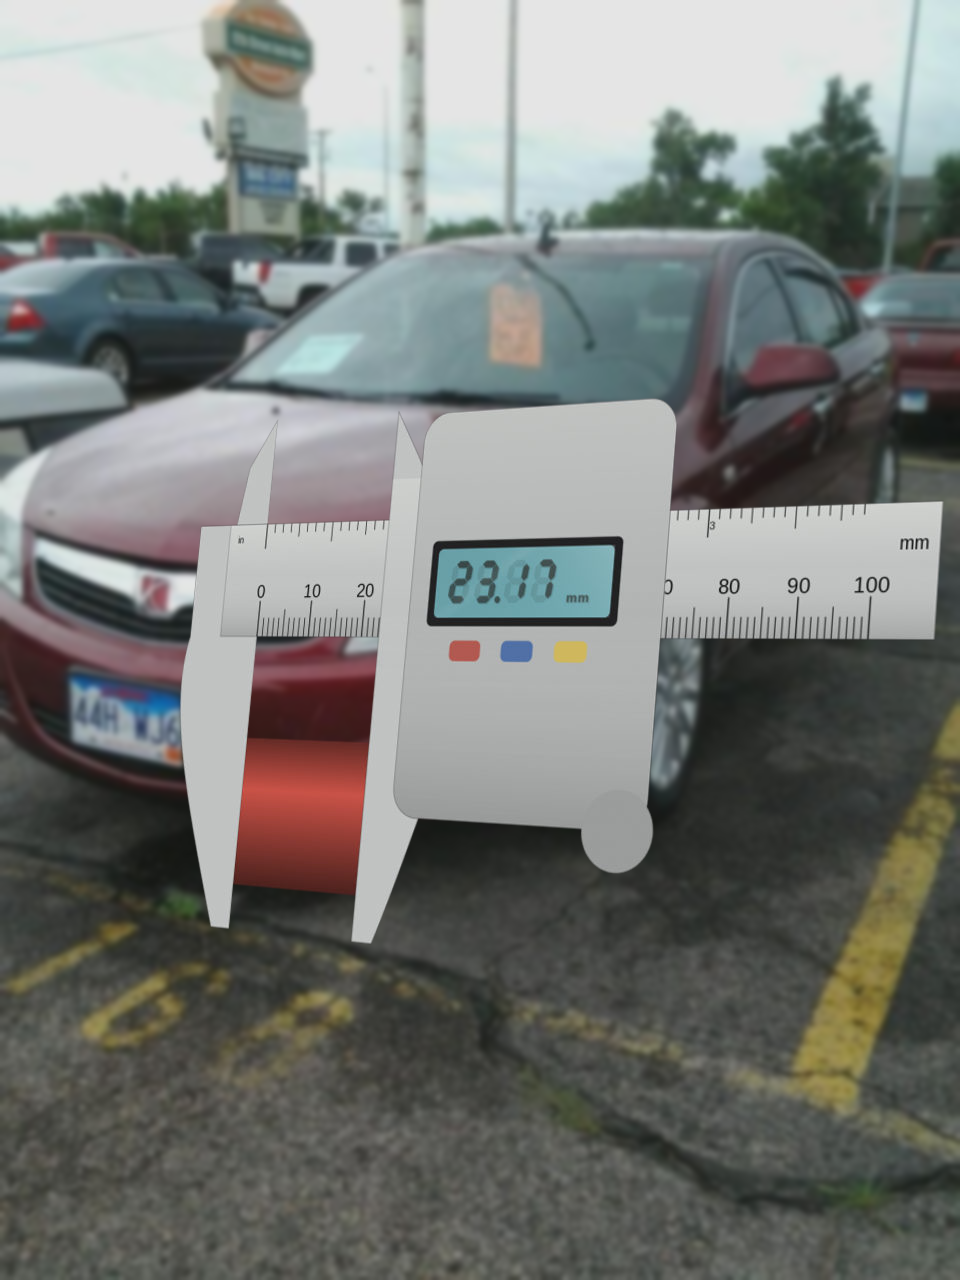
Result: 23.17 mm
